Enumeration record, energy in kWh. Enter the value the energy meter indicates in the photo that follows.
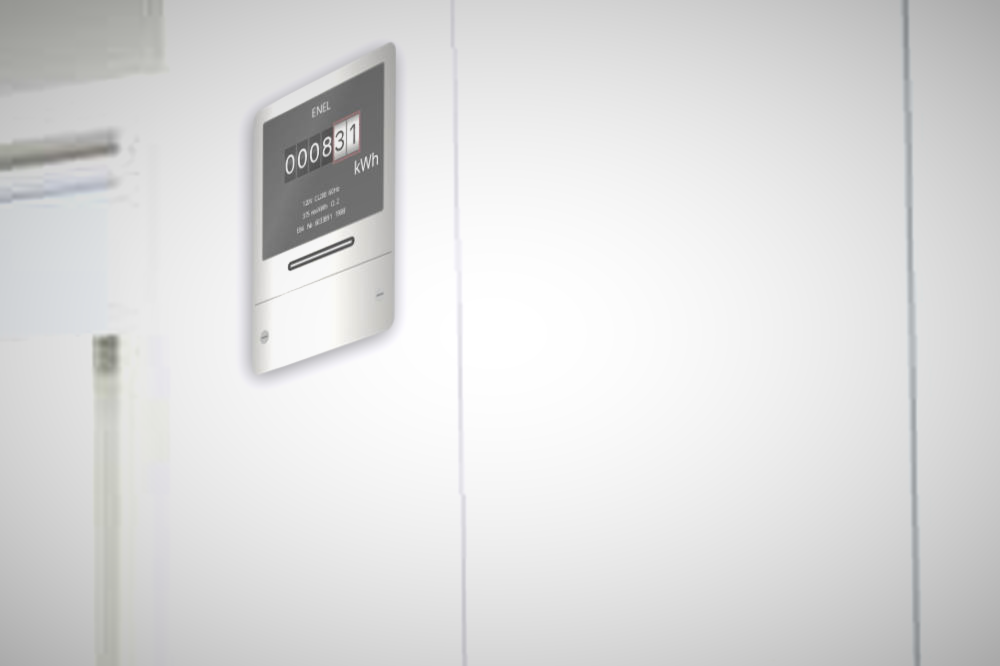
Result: 8.31 kWh
